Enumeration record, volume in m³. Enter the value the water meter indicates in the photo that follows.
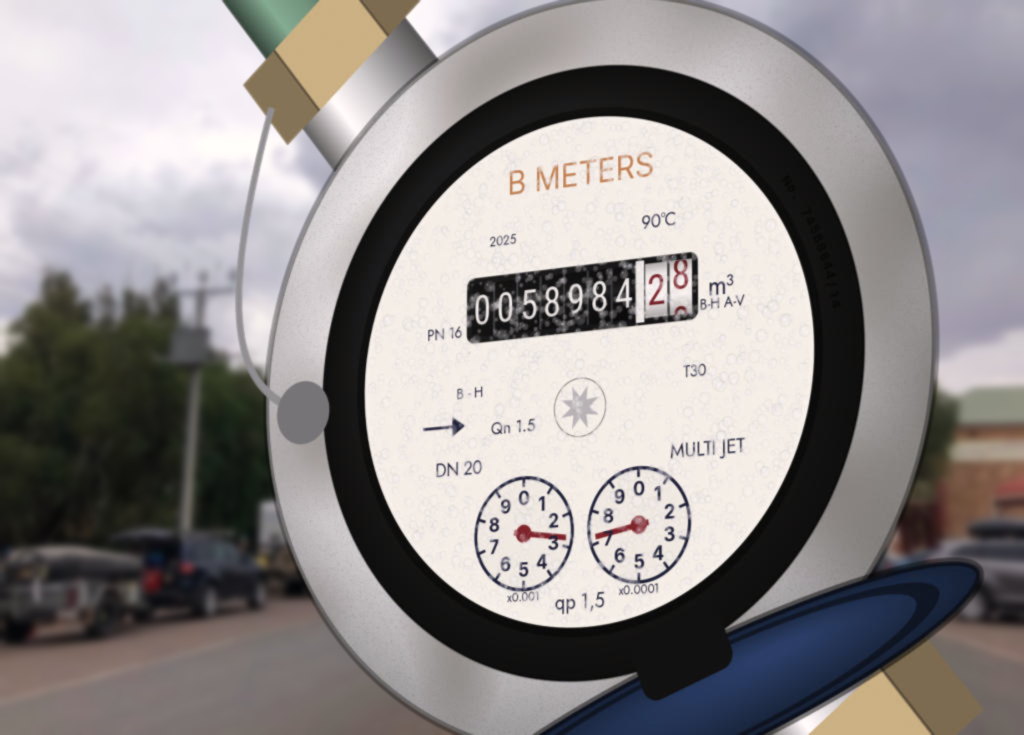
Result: 58984.2827 m³
